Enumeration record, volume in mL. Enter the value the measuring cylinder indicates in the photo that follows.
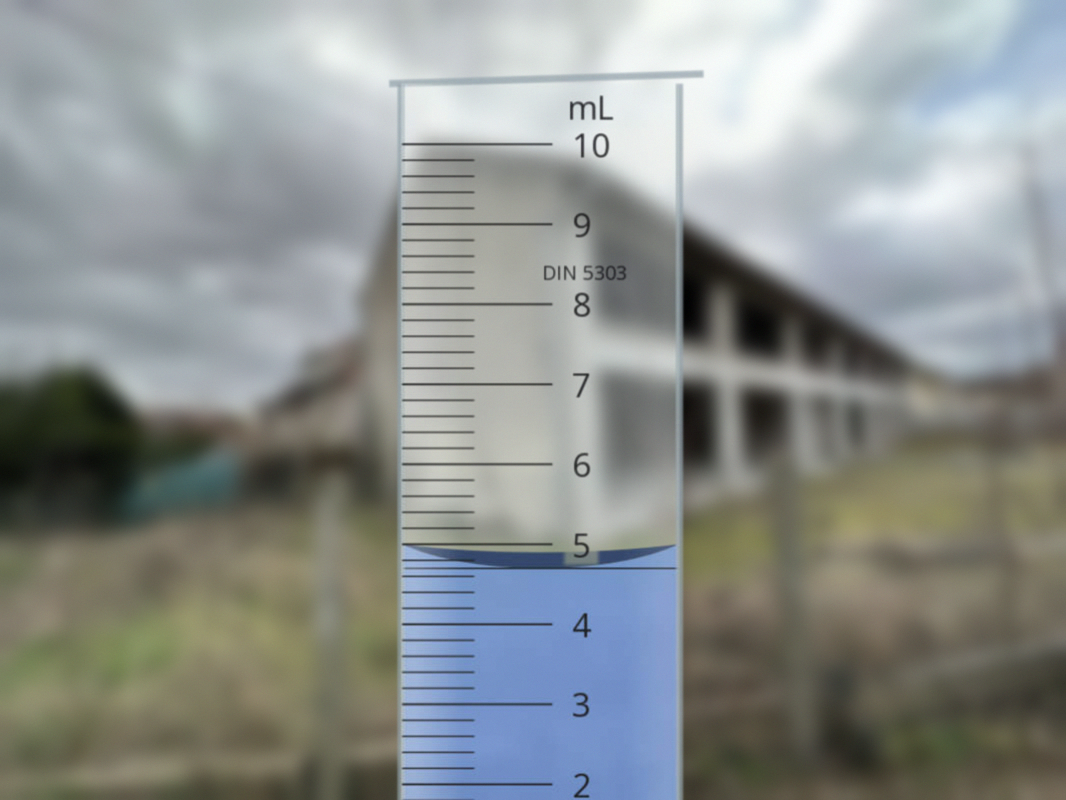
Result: 4.7 mL
